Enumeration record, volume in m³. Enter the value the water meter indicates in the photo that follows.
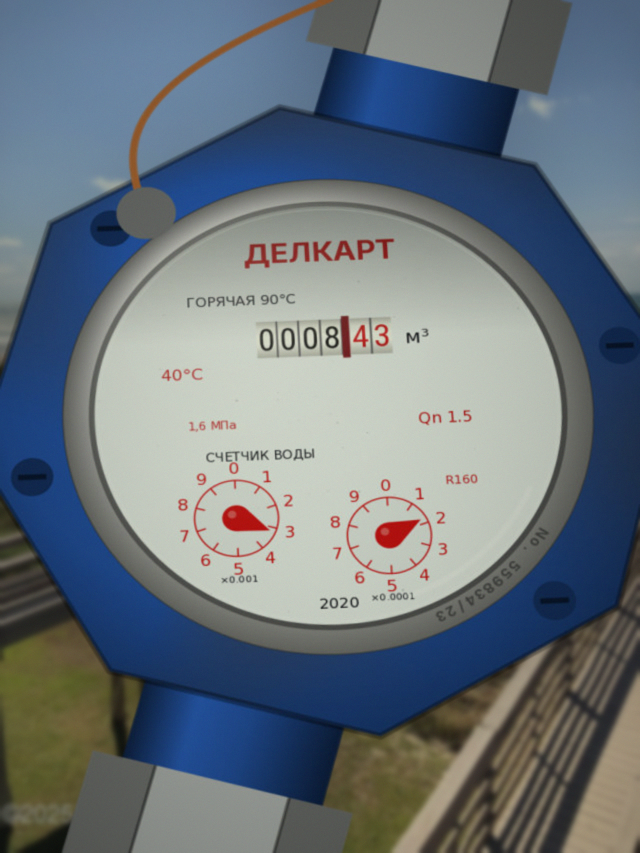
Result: 8.4331 m³
